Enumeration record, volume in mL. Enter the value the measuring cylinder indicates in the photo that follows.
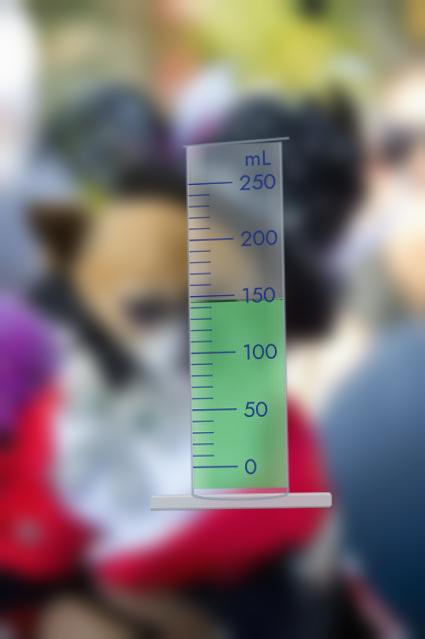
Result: 145 mL
